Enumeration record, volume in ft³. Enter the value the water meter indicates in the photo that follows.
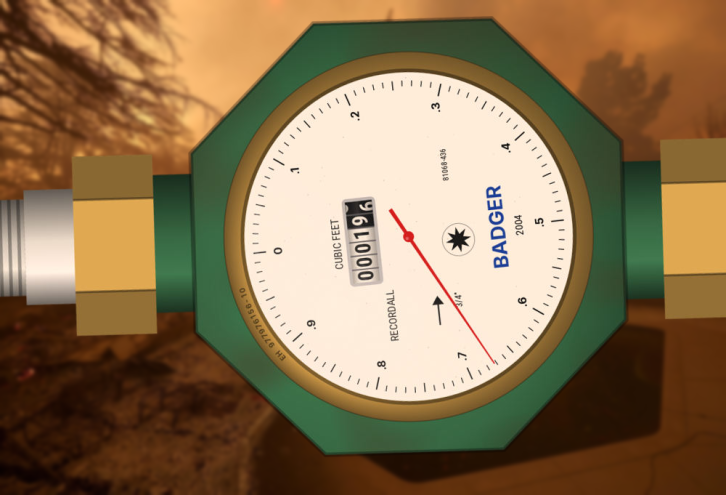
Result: 195.67 ft³
